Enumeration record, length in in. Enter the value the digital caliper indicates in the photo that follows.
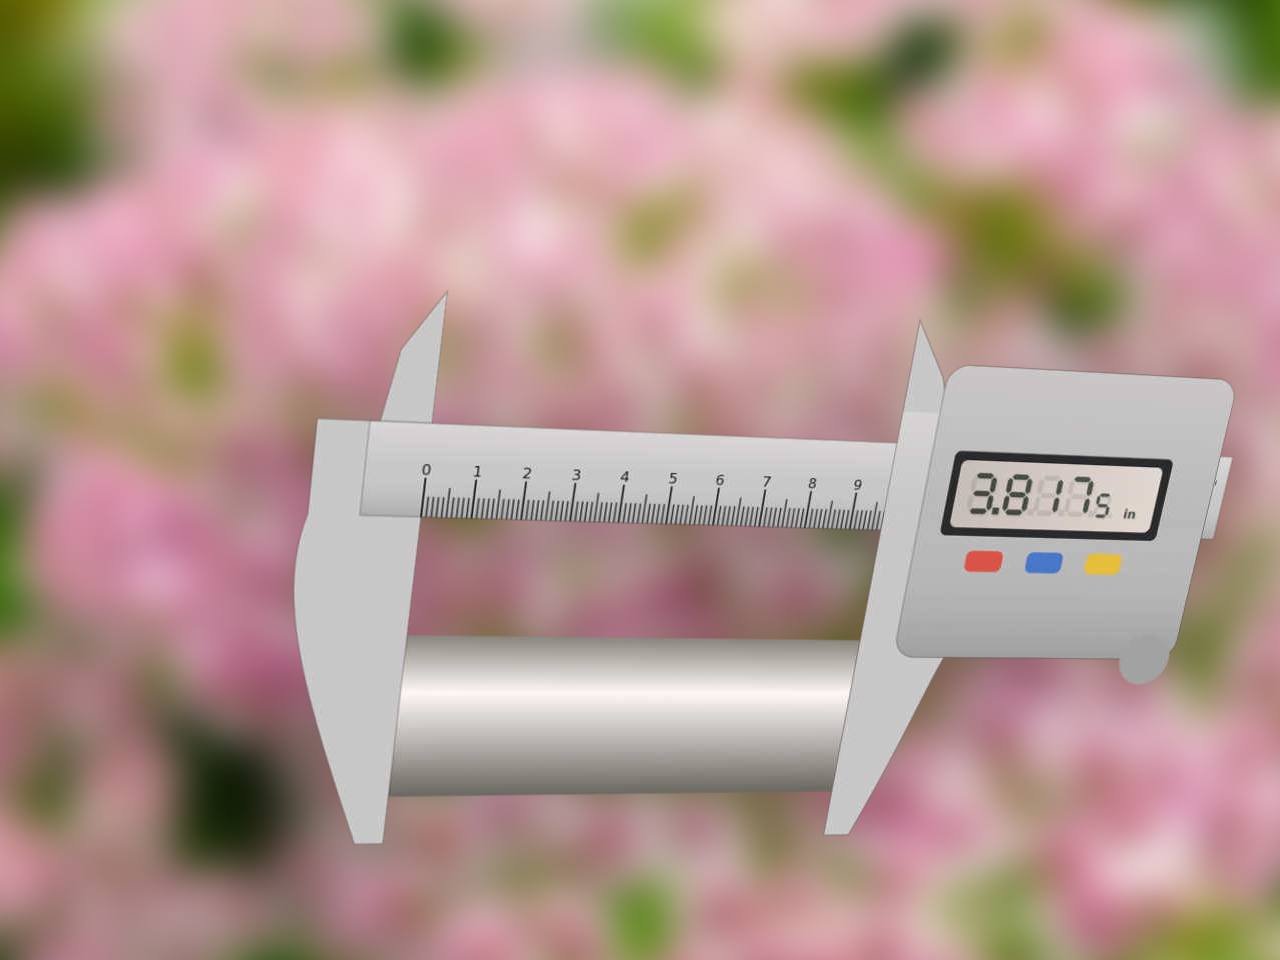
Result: 3.8175 in
